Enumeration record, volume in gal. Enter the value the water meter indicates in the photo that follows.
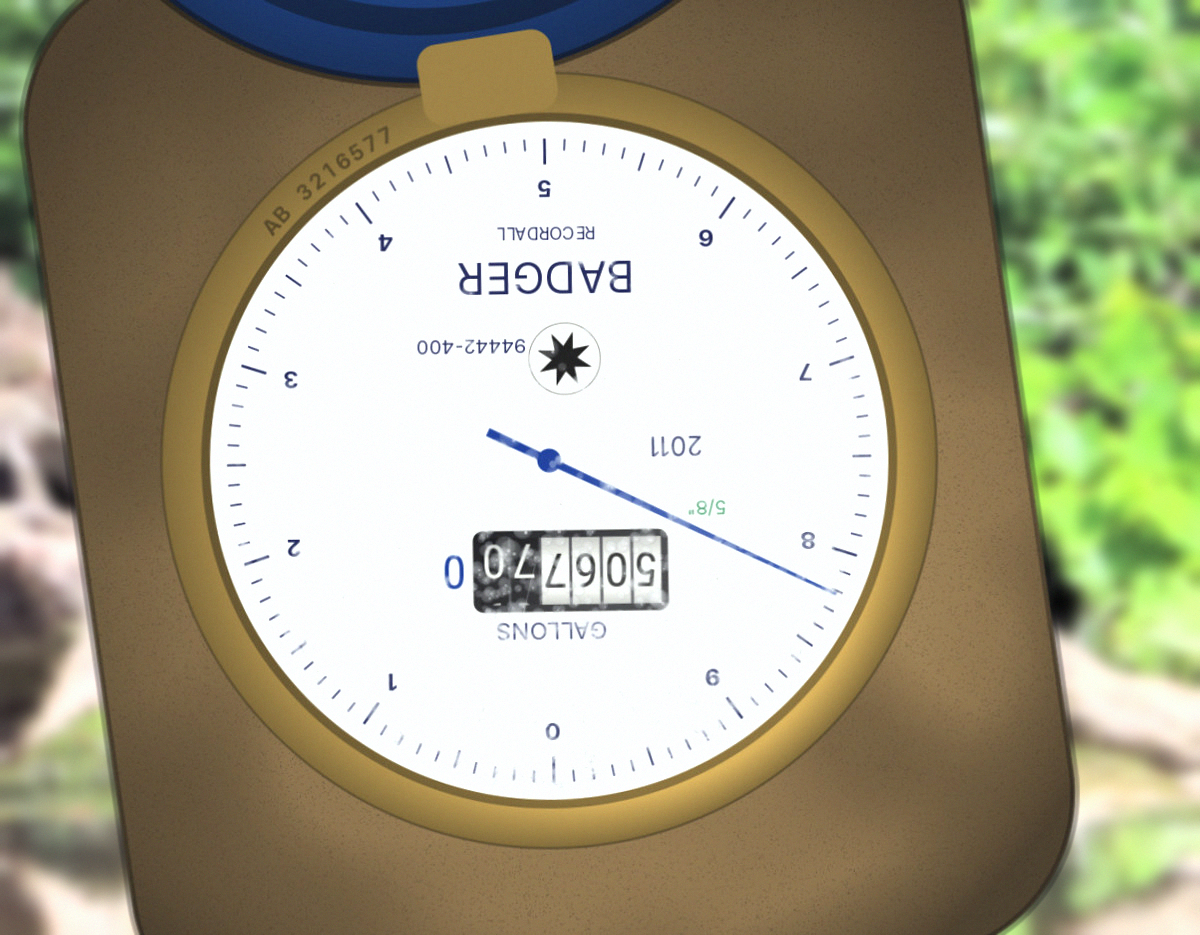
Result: 5067698.2 gal
